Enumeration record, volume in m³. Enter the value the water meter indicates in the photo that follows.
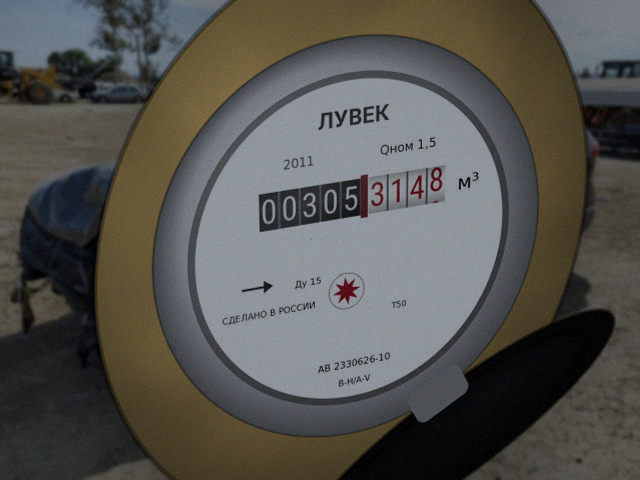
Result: 305.3148 m³
